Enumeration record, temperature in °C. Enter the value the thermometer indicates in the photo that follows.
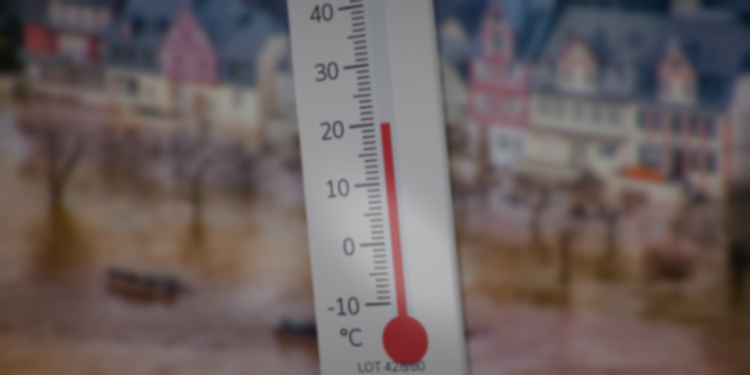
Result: 20 °C
